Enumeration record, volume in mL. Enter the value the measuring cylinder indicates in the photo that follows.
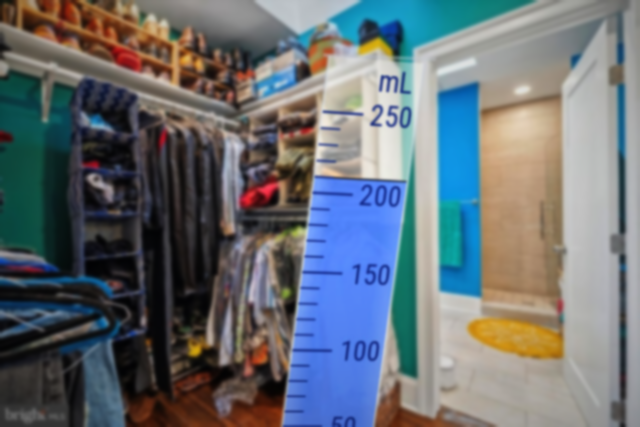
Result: 210 mL
